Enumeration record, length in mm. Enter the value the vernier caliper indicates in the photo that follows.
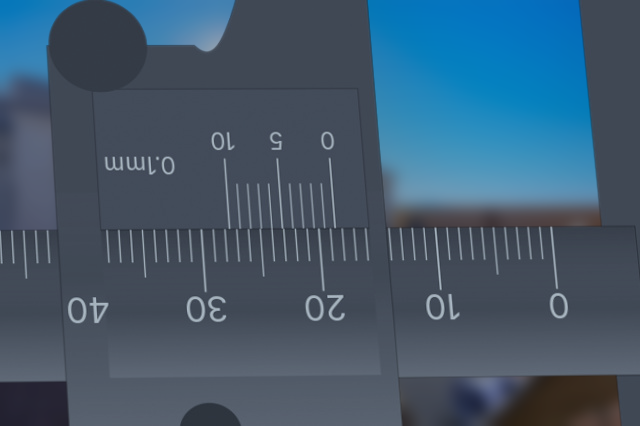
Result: 18.6 mm
